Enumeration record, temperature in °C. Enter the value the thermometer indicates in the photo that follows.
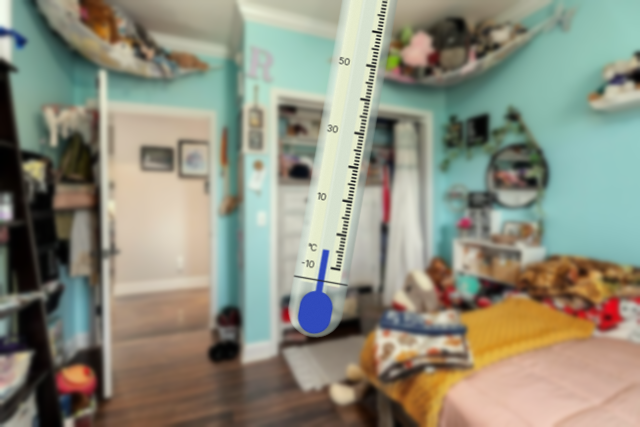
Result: -5 °C
